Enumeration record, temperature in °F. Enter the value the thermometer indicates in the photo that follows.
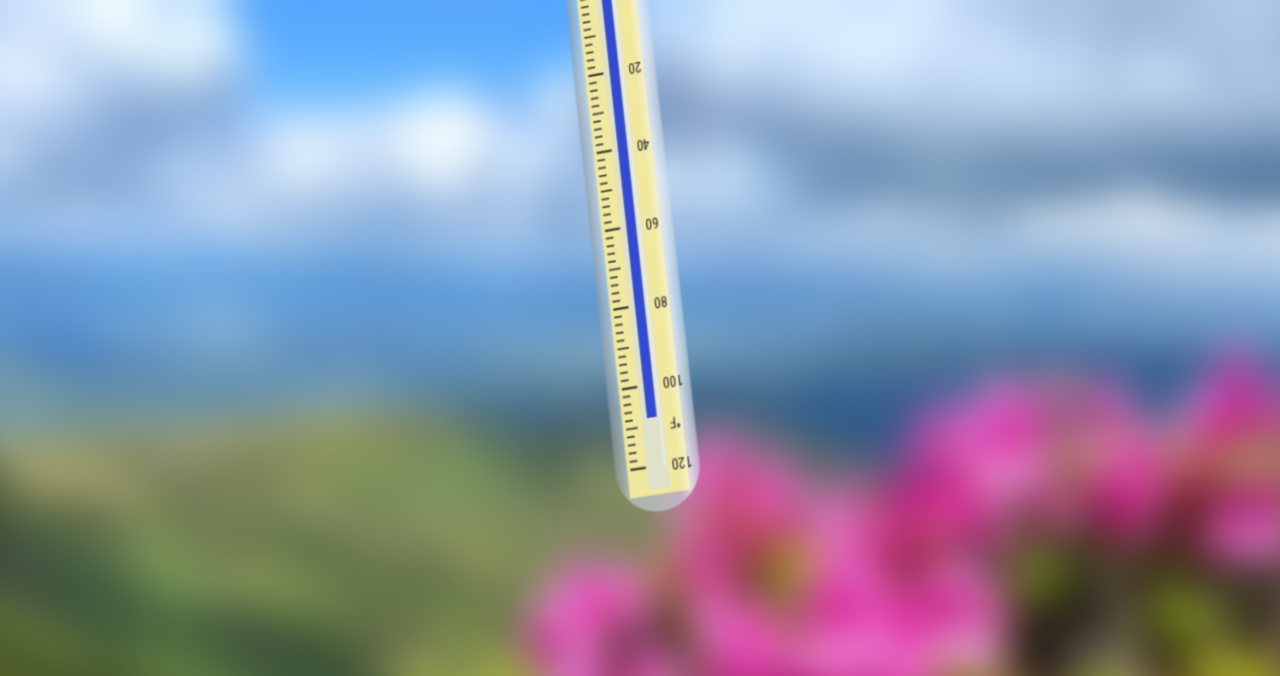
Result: 108 °F
